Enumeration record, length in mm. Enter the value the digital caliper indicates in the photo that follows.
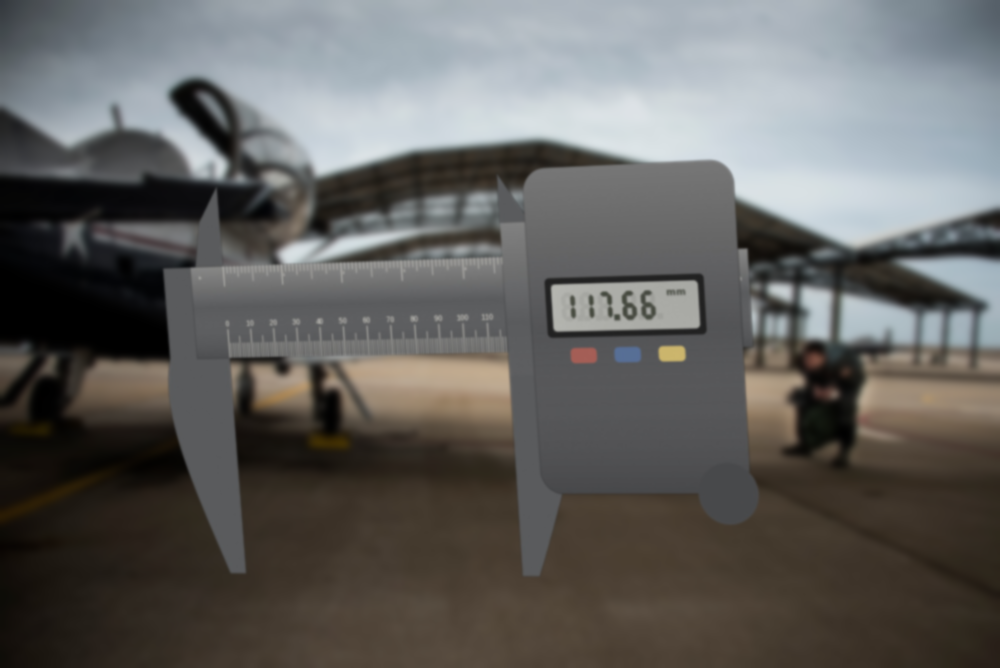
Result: 117.66 mm
